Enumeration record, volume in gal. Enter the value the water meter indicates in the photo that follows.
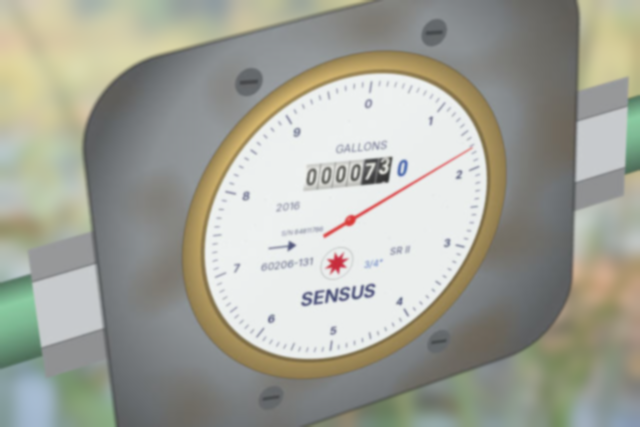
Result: 731.7 gal
